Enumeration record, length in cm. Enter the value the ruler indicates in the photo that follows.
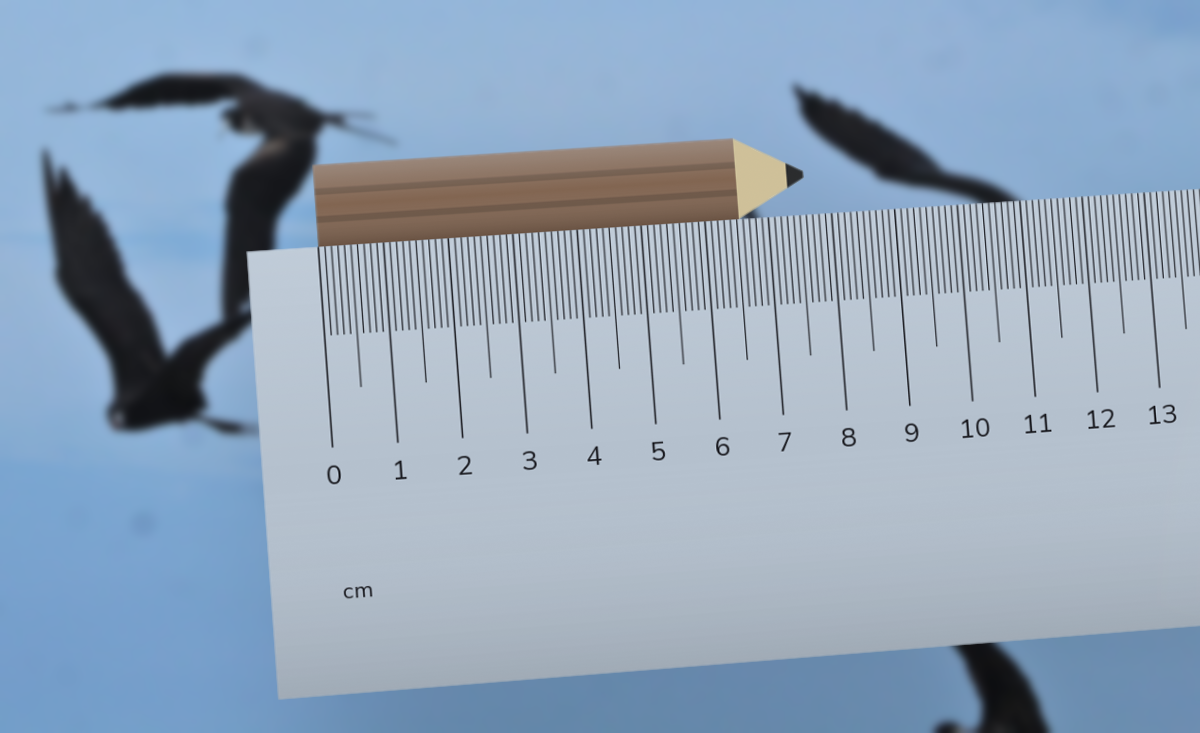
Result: 7.6 cm
